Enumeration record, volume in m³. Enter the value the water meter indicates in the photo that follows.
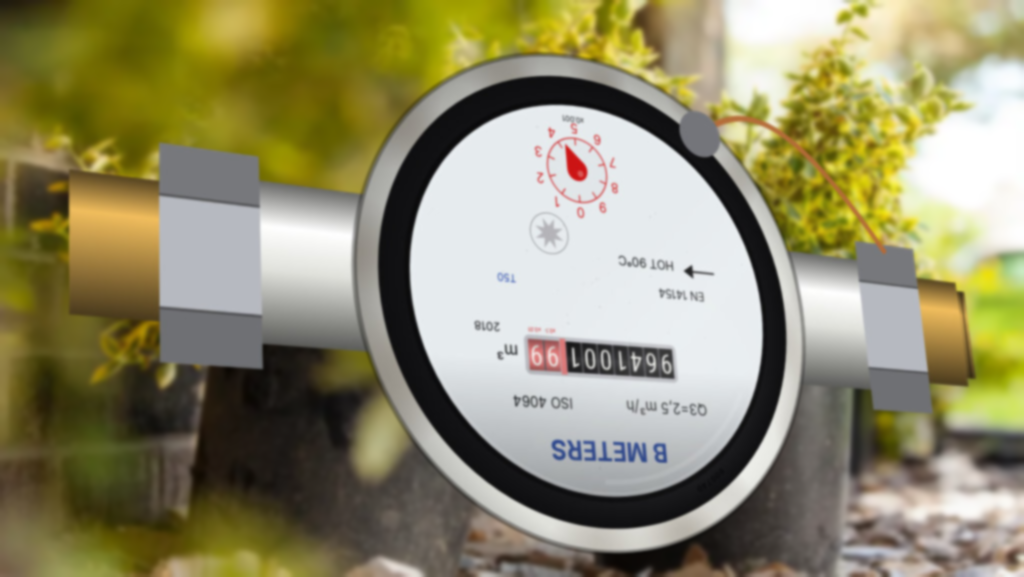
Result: 9641001.994 m³
